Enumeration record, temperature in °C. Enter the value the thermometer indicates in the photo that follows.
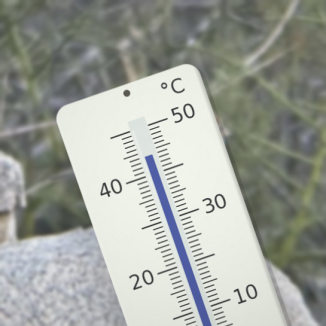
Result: 44 °C
